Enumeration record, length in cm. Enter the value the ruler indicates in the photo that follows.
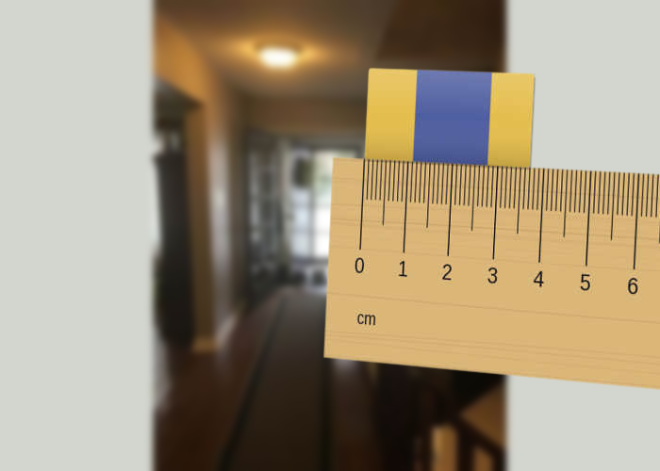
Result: 3.7 cm
